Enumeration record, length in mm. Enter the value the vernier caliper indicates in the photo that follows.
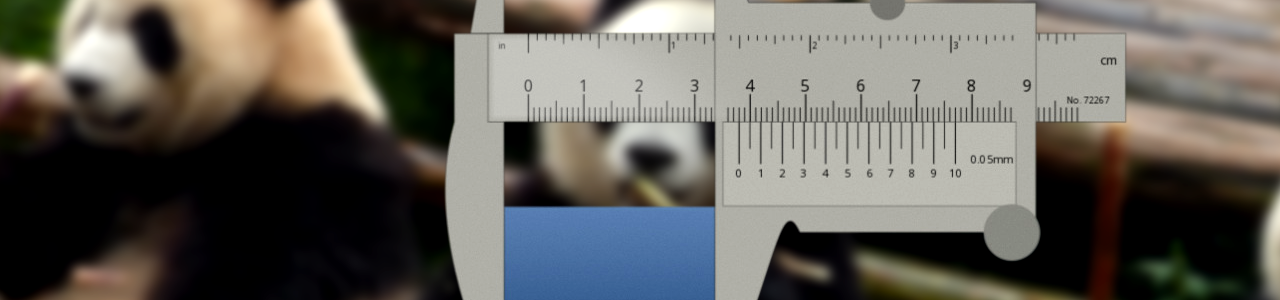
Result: 38.0 mm
